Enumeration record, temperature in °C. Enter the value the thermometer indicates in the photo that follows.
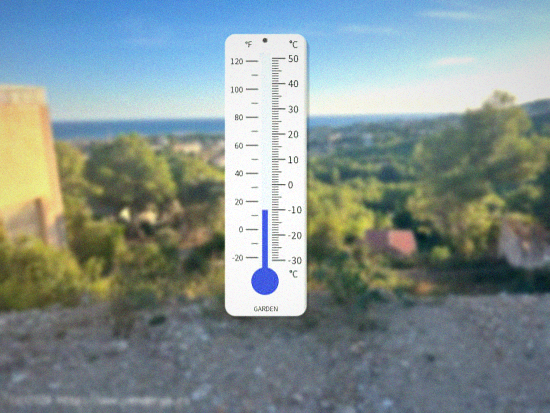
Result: -10 °C
